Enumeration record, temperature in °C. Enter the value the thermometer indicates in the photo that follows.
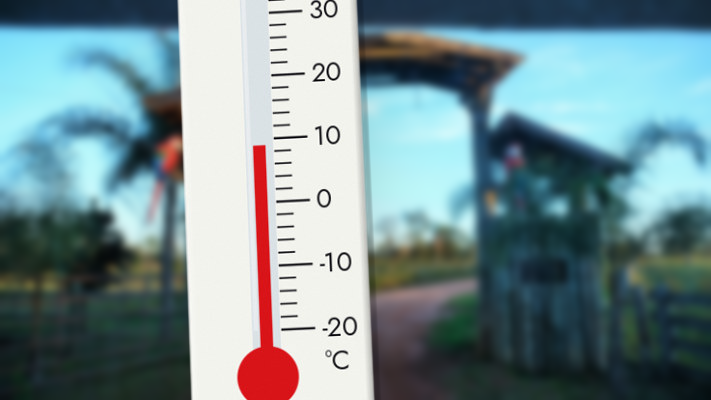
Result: 9 °C
